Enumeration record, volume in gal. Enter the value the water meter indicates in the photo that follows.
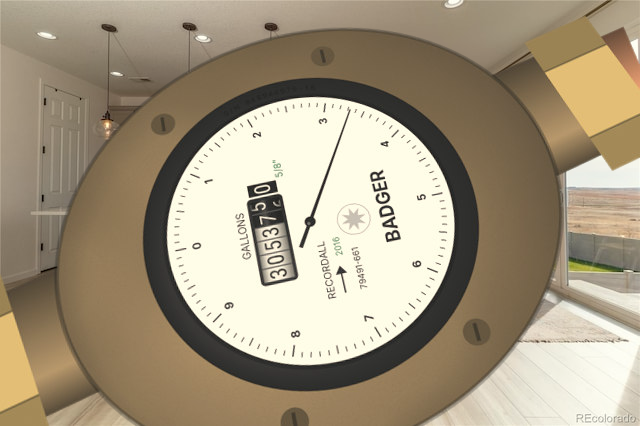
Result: 3053753.3 gal
